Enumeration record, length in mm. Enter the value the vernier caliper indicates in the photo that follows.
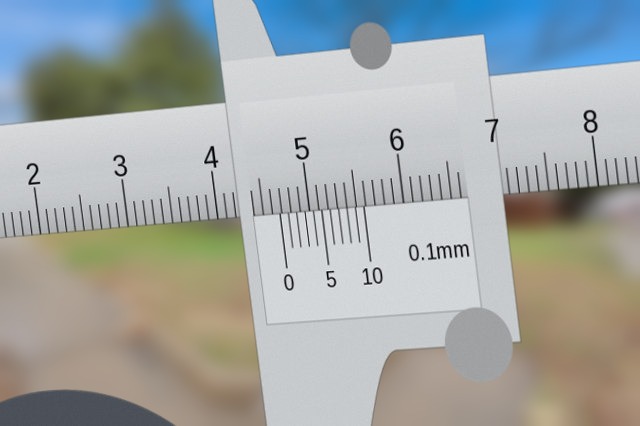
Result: 46.8 mm
